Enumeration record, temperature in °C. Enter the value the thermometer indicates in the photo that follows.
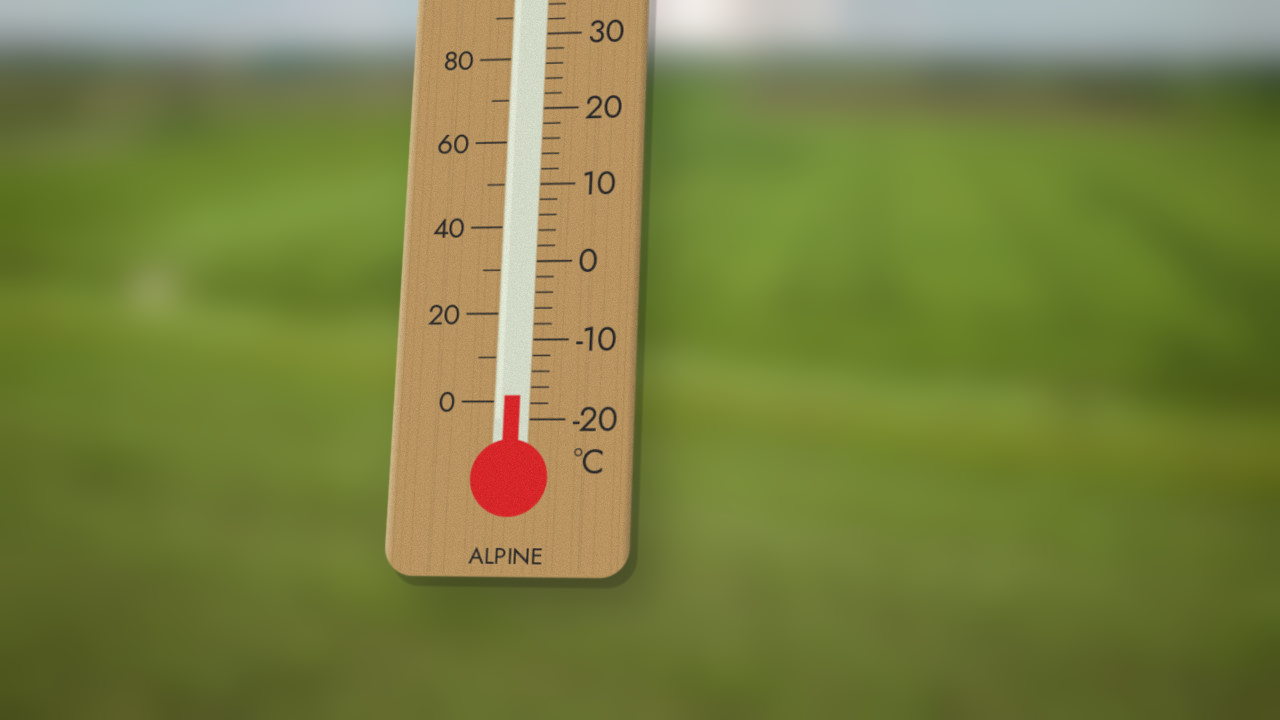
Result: -17 °C
